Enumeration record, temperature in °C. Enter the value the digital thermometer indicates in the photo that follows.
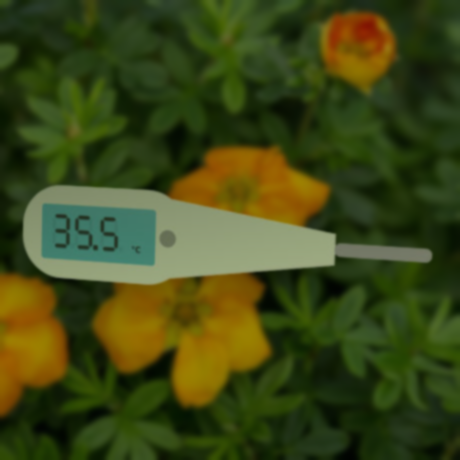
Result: 35.5 °C
